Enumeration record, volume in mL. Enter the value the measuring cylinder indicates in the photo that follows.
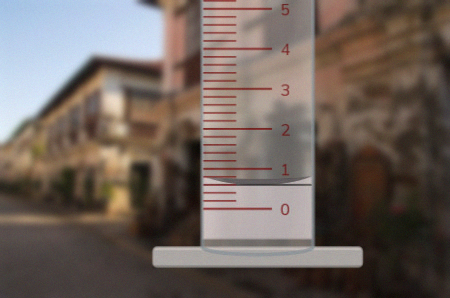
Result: 0.6 mL
